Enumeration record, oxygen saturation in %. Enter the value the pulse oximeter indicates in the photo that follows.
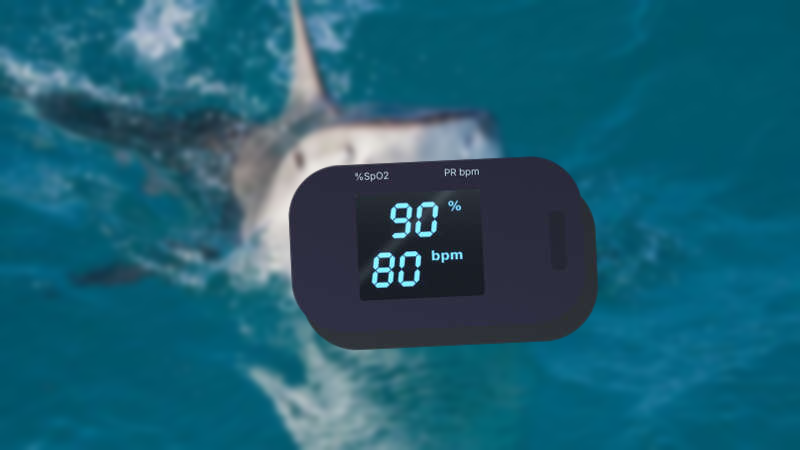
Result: 90 %
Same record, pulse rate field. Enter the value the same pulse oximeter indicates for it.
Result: 80 bpm
